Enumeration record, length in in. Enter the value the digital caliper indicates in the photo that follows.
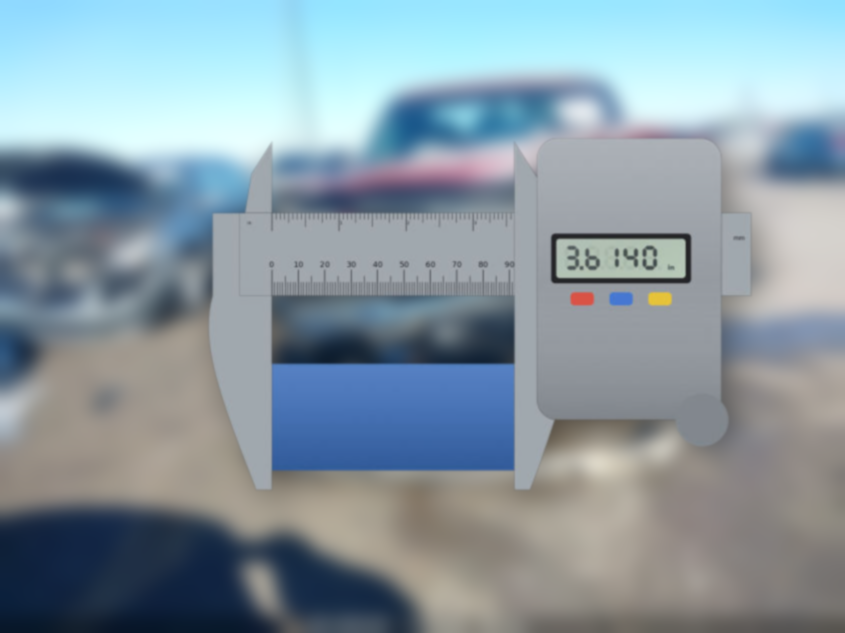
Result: 3.6140 in
